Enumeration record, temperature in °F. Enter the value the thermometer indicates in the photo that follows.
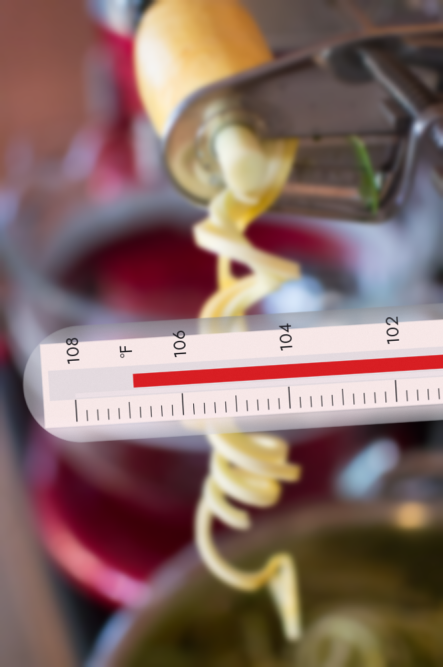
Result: 106.9 °F
